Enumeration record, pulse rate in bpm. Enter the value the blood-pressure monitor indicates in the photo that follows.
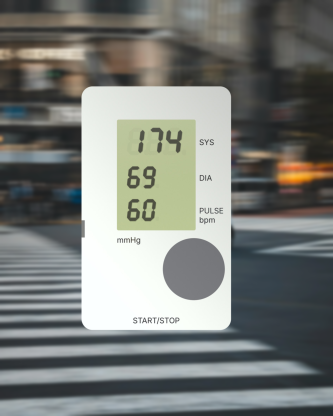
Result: 60 bpm
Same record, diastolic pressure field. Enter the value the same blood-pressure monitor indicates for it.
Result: 69 mmHg
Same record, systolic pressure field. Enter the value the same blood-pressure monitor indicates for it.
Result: 174 mmHg
